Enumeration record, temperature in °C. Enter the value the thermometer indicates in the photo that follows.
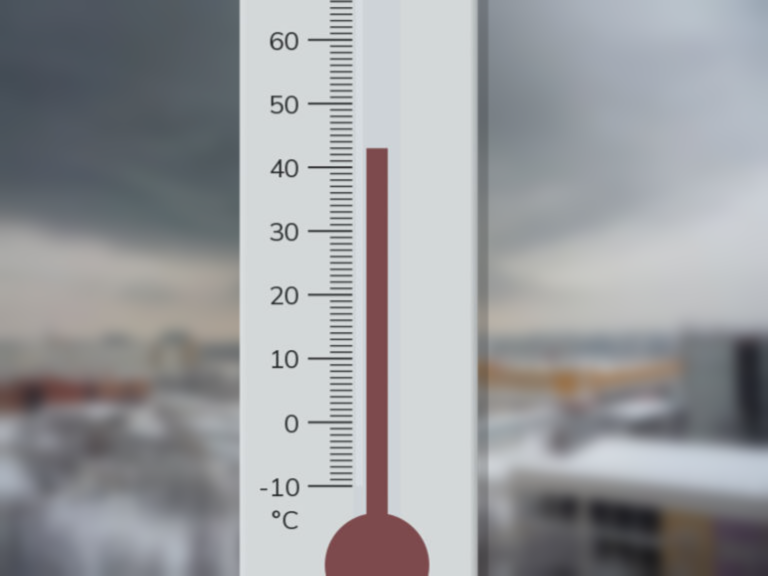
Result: 43 °C
